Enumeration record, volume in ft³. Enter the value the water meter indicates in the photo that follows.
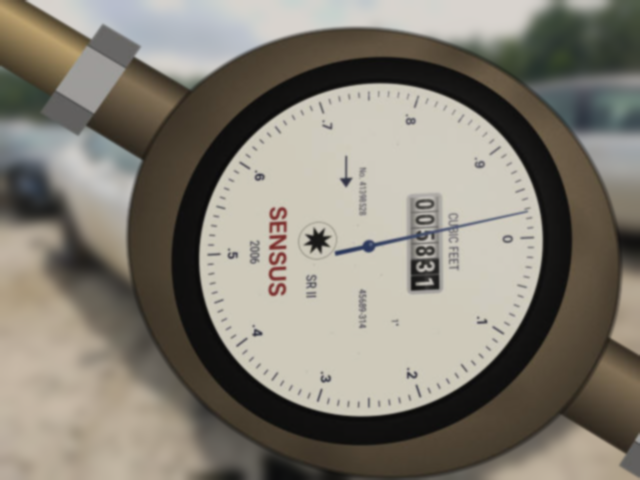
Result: 5830.97 ft³
